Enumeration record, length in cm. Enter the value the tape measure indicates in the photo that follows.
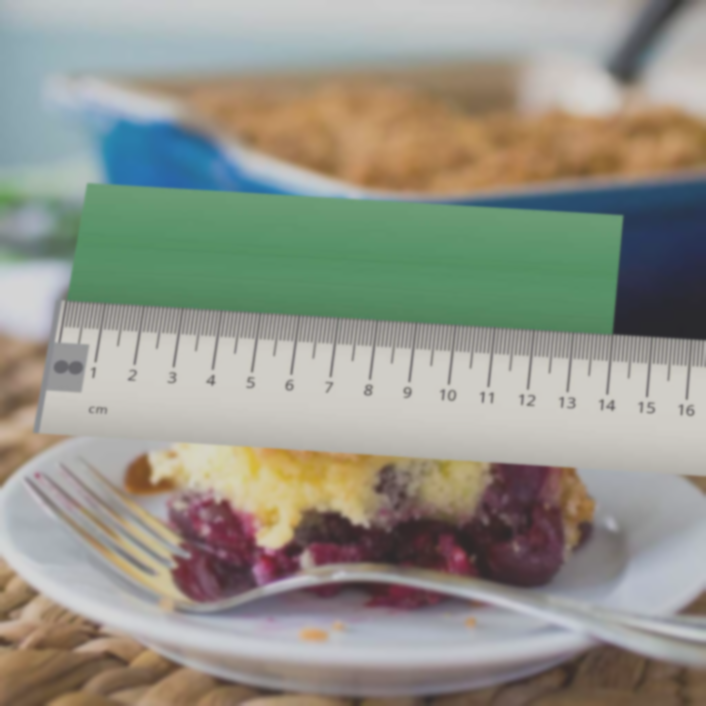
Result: 14 cm
